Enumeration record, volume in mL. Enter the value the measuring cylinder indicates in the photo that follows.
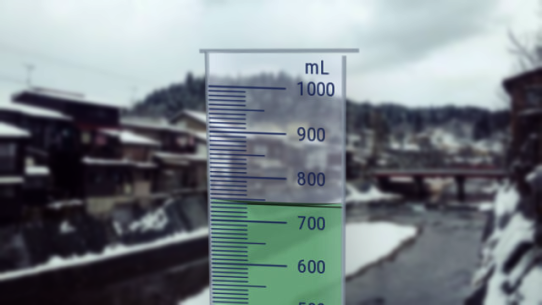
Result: 740 mL
